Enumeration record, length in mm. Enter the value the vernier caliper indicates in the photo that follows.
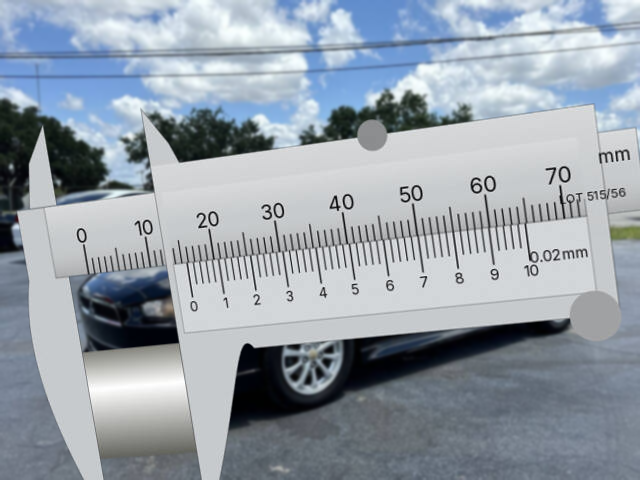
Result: 15.8 mm
